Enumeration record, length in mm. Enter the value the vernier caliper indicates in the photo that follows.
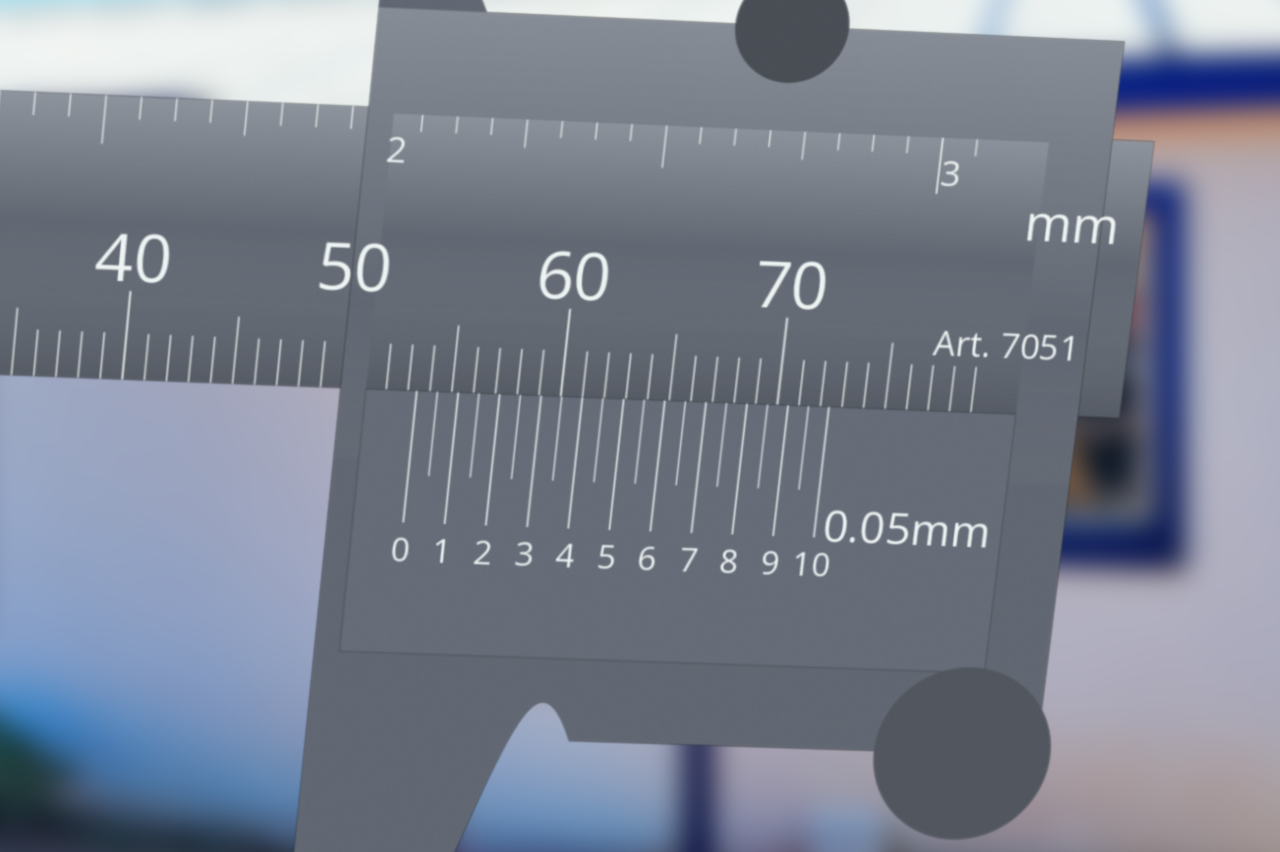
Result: 53.4 mm
